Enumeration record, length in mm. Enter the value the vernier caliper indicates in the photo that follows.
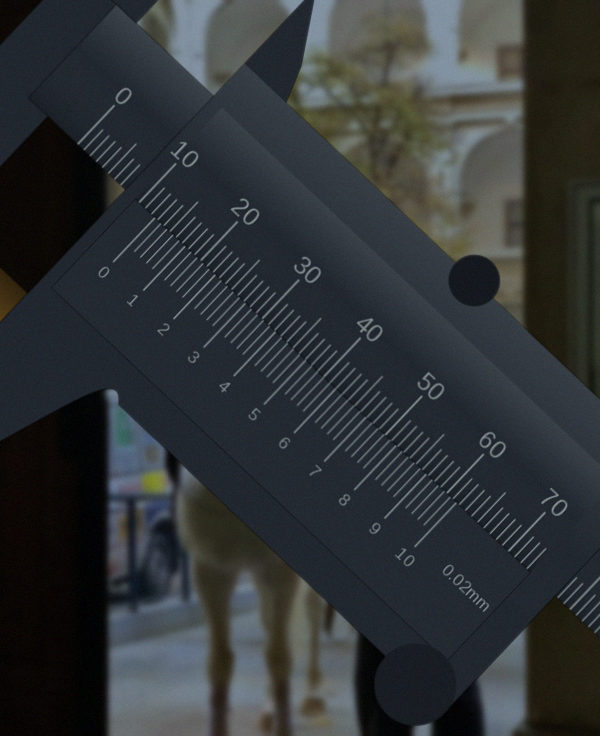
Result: 12.6 mm
